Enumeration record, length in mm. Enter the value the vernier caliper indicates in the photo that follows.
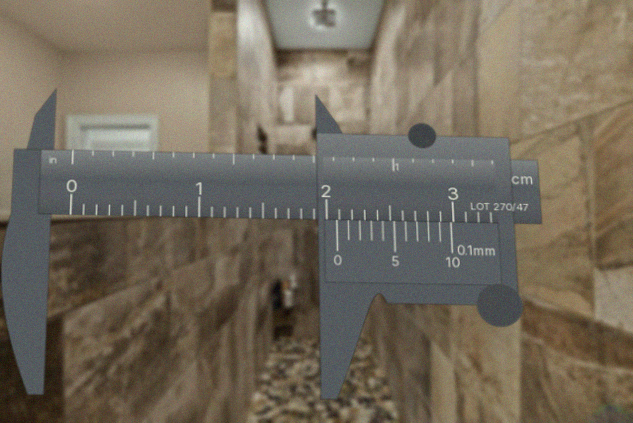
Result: 20.8 mm
